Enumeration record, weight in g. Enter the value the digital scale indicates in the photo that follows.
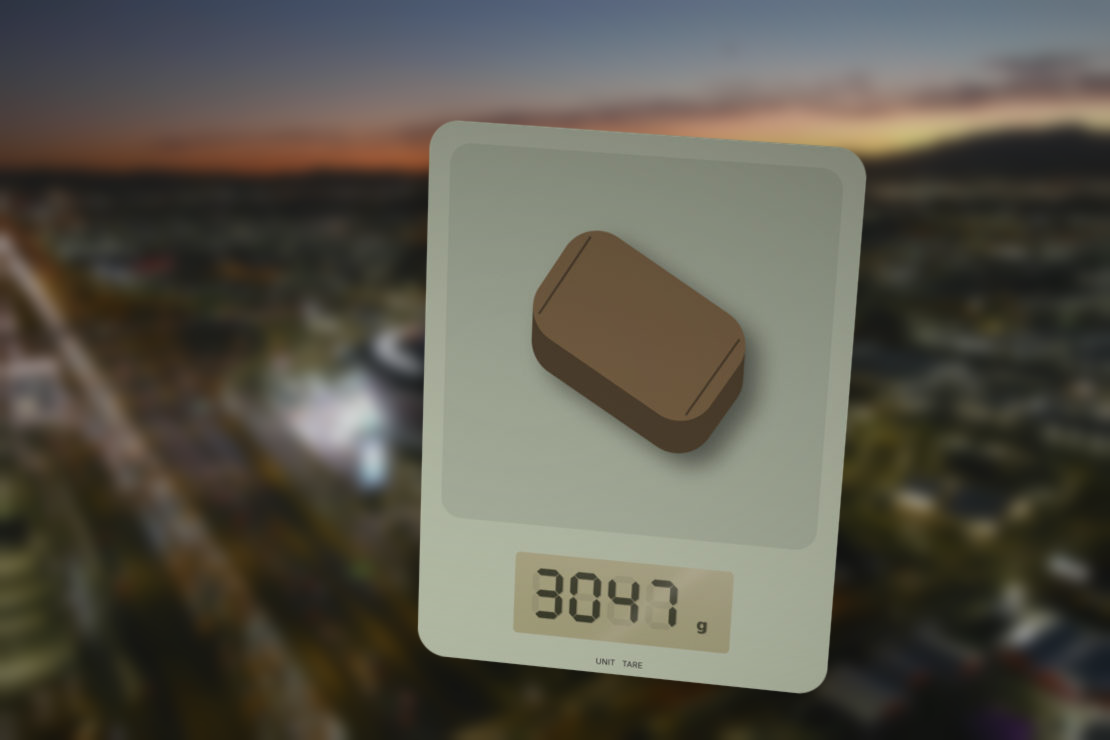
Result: 3047 g
